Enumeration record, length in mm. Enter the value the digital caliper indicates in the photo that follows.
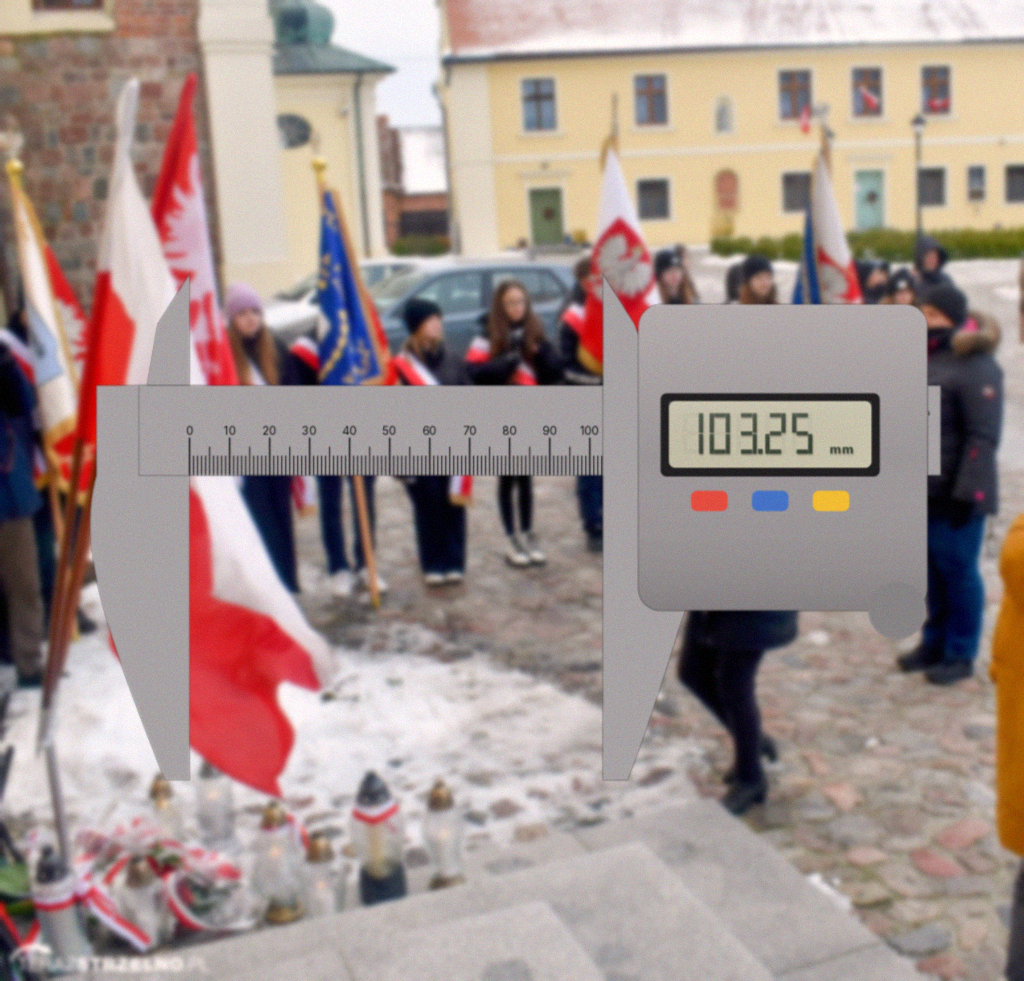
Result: 103.25 mm
